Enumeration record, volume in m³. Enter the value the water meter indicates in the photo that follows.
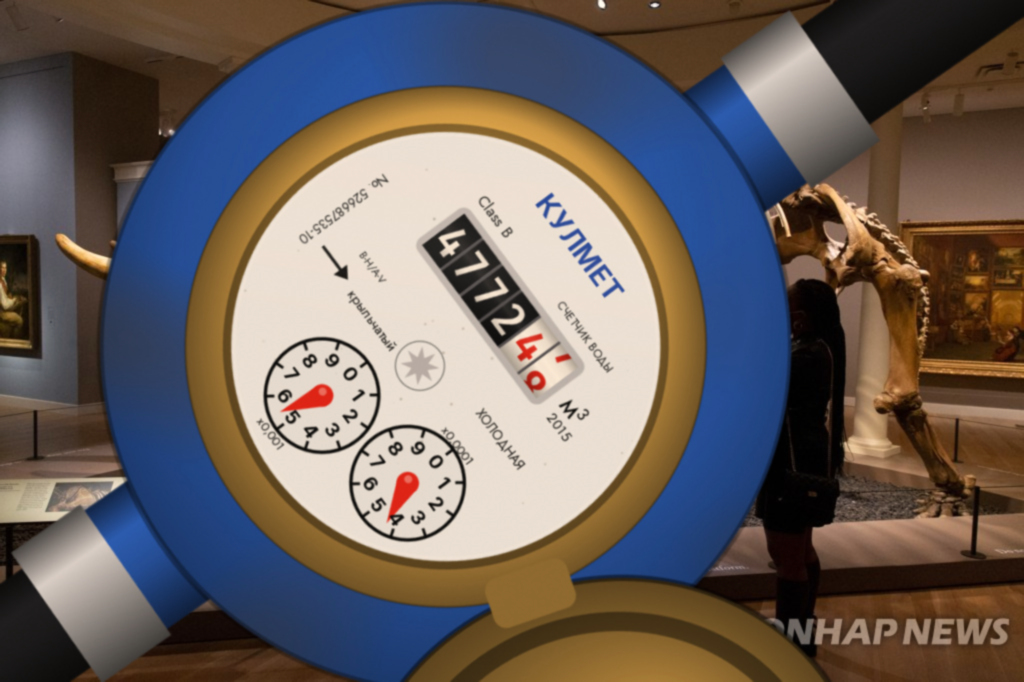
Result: 4772.4754 m³
